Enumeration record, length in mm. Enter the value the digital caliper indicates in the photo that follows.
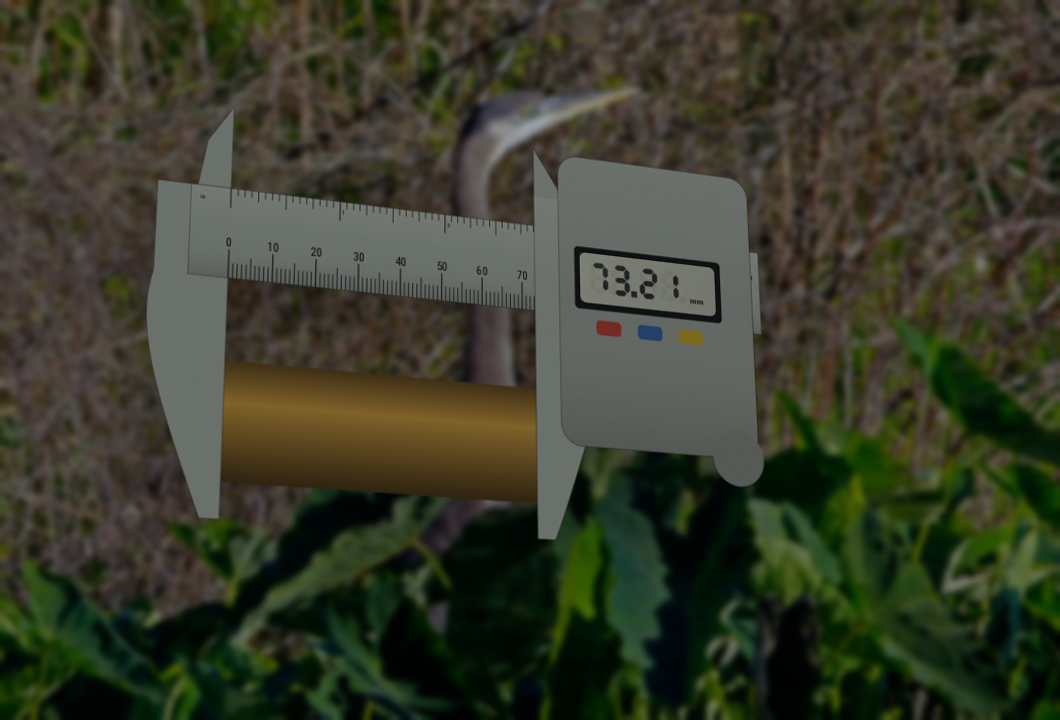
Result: 73.21 mm
